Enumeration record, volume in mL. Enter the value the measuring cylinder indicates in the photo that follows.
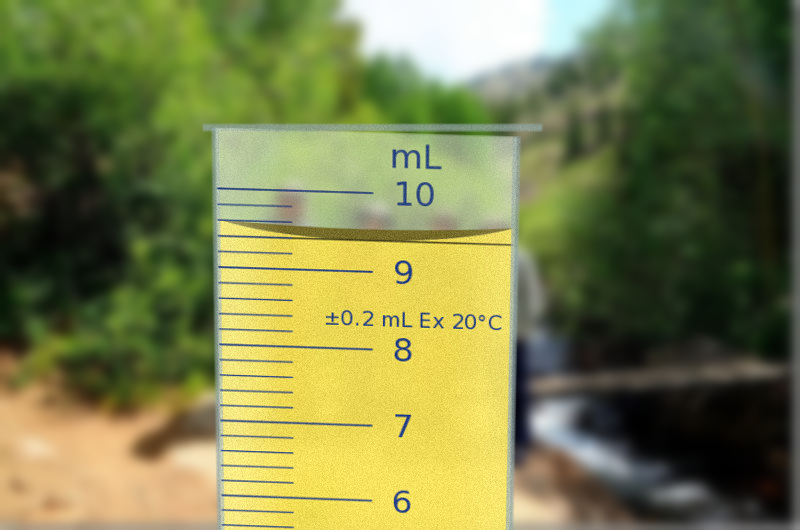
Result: 9.4 mL
